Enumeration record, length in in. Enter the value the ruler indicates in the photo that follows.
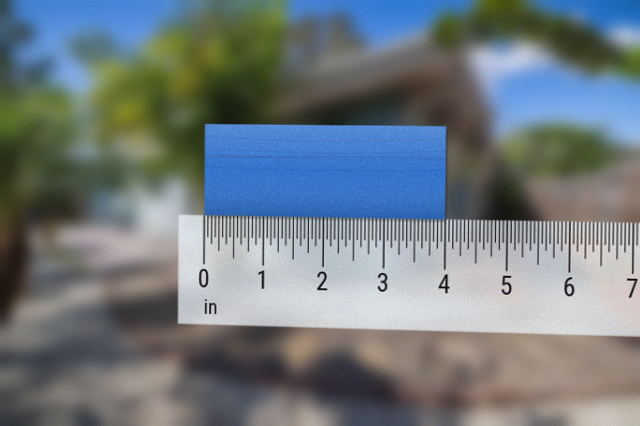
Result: 4 in
